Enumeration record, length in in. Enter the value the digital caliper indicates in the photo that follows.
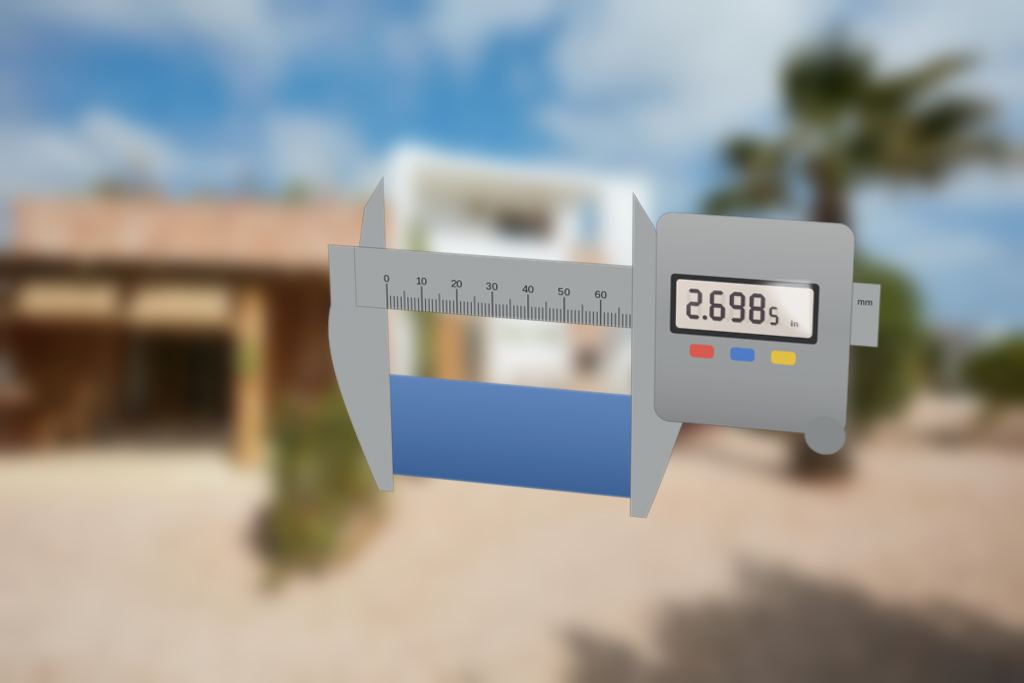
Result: 2.6985 in
